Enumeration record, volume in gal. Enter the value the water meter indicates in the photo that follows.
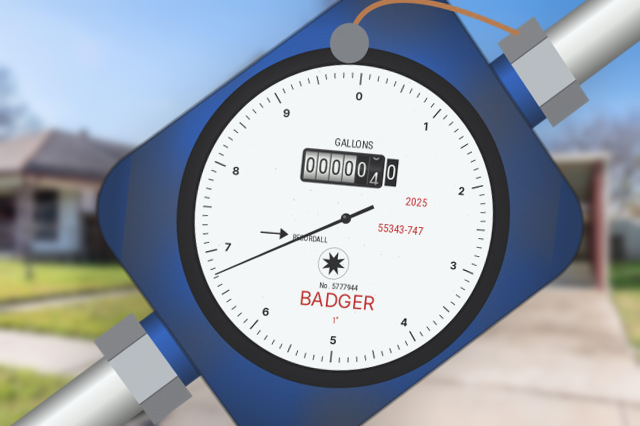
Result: 36.7 gal
